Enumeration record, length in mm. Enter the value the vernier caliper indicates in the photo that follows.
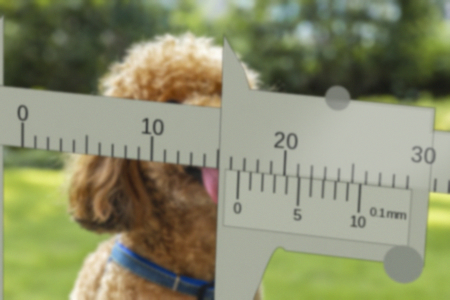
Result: 16.6 mm
